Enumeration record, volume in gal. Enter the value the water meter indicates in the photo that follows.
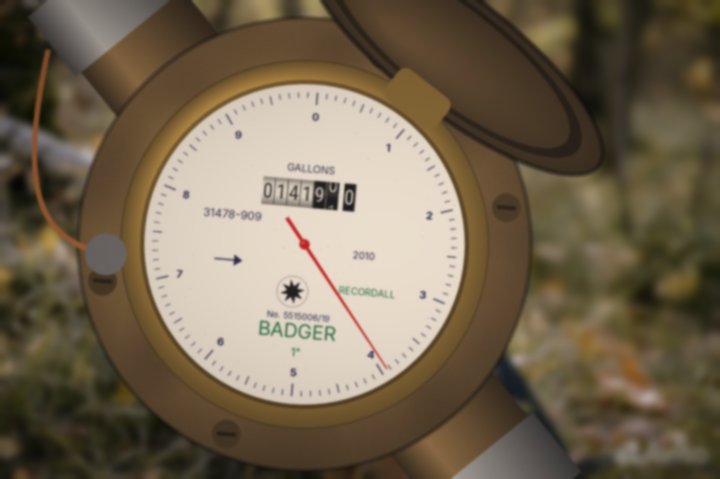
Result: 141903.9 gal
